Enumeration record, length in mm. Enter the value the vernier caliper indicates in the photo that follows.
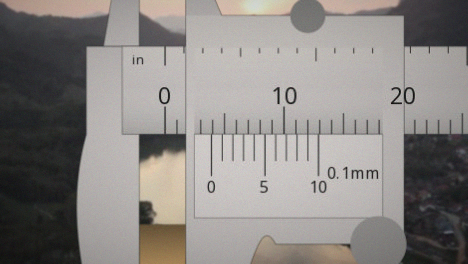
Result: 3.9 mm
